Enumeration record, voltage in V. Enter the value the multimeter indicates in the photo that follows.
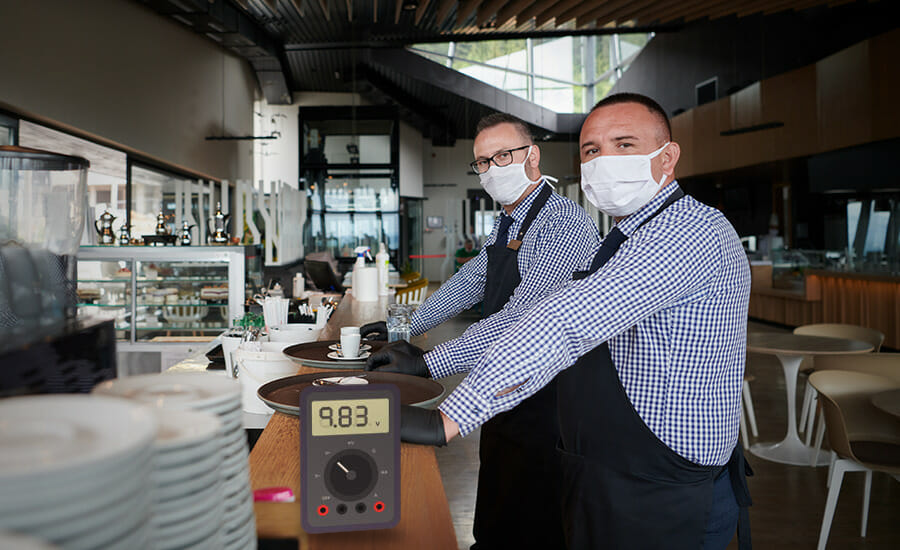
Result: 9.83 V
